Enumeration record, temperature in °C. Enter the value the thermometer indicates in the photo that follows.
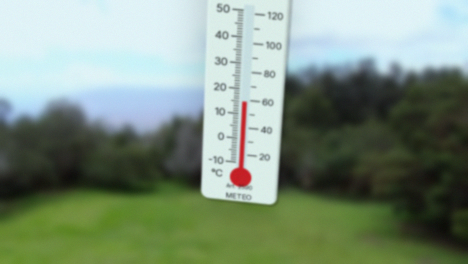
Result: 15 °C
